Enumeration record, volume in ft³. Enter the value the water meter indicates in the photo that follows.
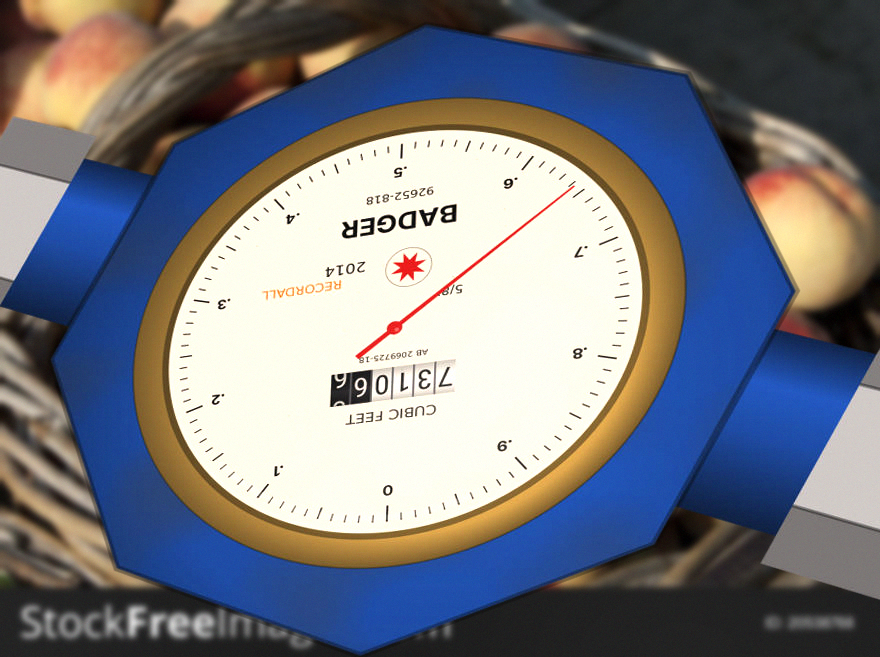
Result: 731065.64 ft³
